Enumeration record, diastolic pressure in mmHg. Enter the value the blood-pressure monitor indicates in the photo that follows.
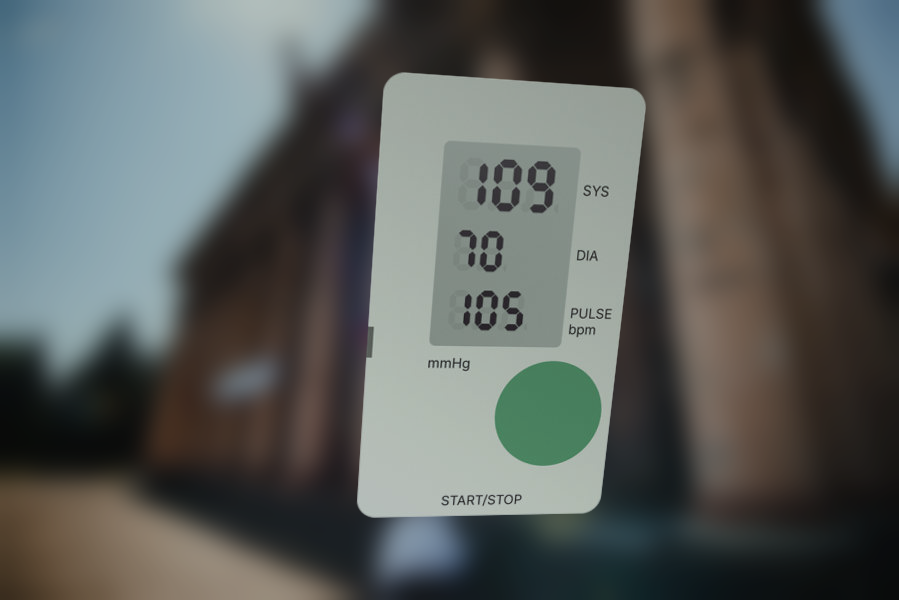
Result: 70 mmHg
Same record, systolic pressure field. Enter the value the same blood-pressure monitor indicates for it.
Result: 109 mmHg
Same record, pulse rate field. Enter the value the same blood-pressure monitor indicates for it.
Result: 105 bpm
